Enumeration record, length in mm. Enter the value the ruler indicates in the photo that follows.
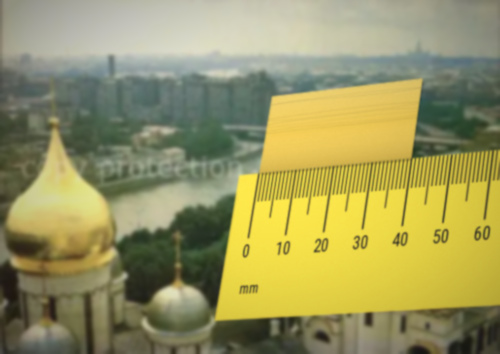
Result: 40 mm
